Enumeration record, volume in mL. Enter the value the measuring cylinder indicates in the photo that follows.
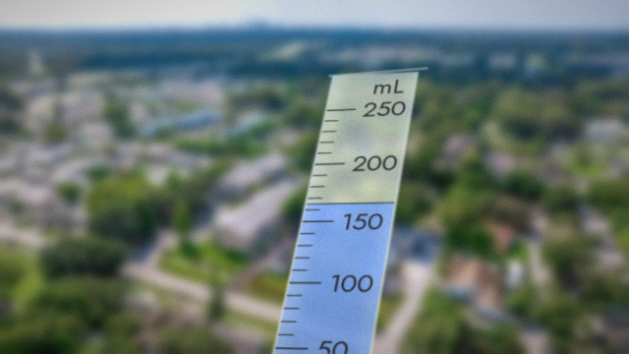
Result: 165 mL
